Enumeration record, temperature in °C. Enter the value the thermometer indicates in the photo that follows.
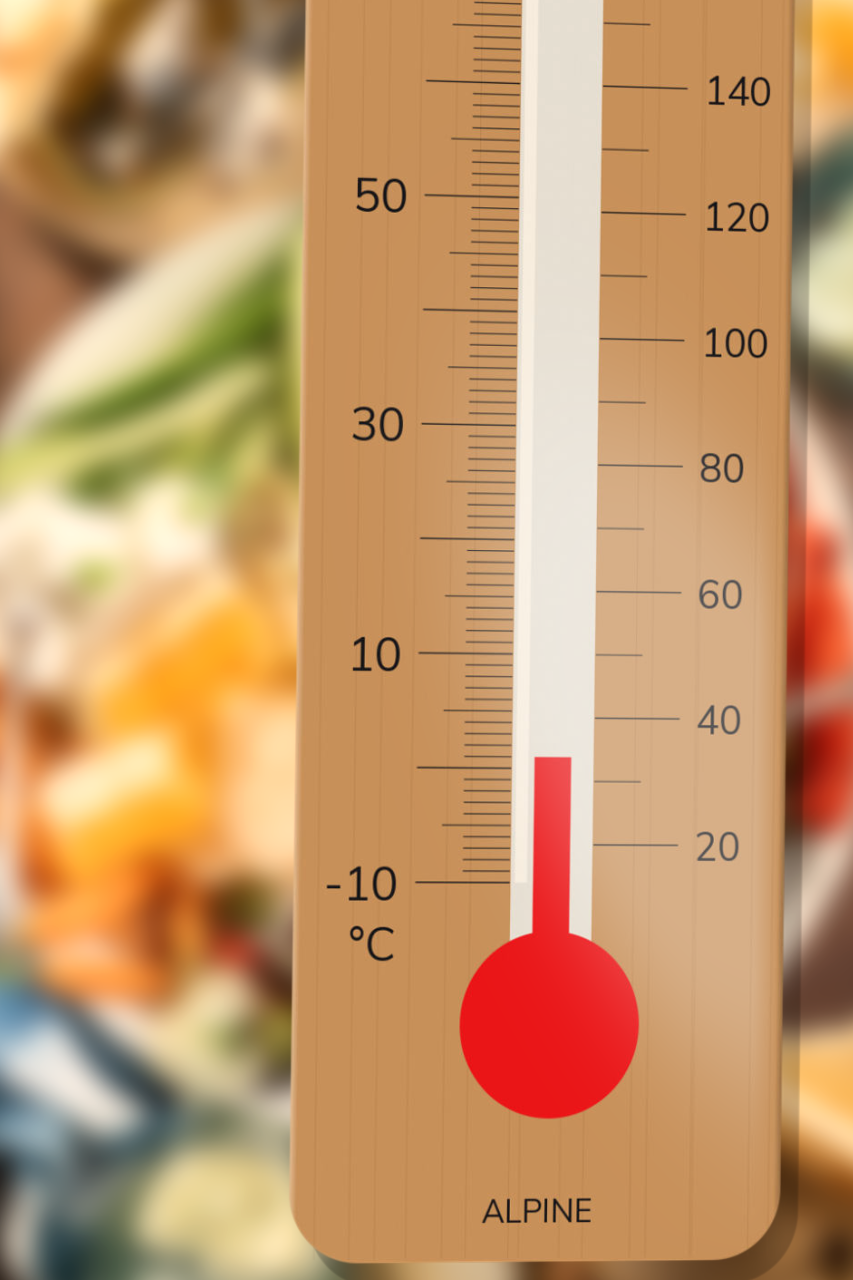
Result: 1 °C
